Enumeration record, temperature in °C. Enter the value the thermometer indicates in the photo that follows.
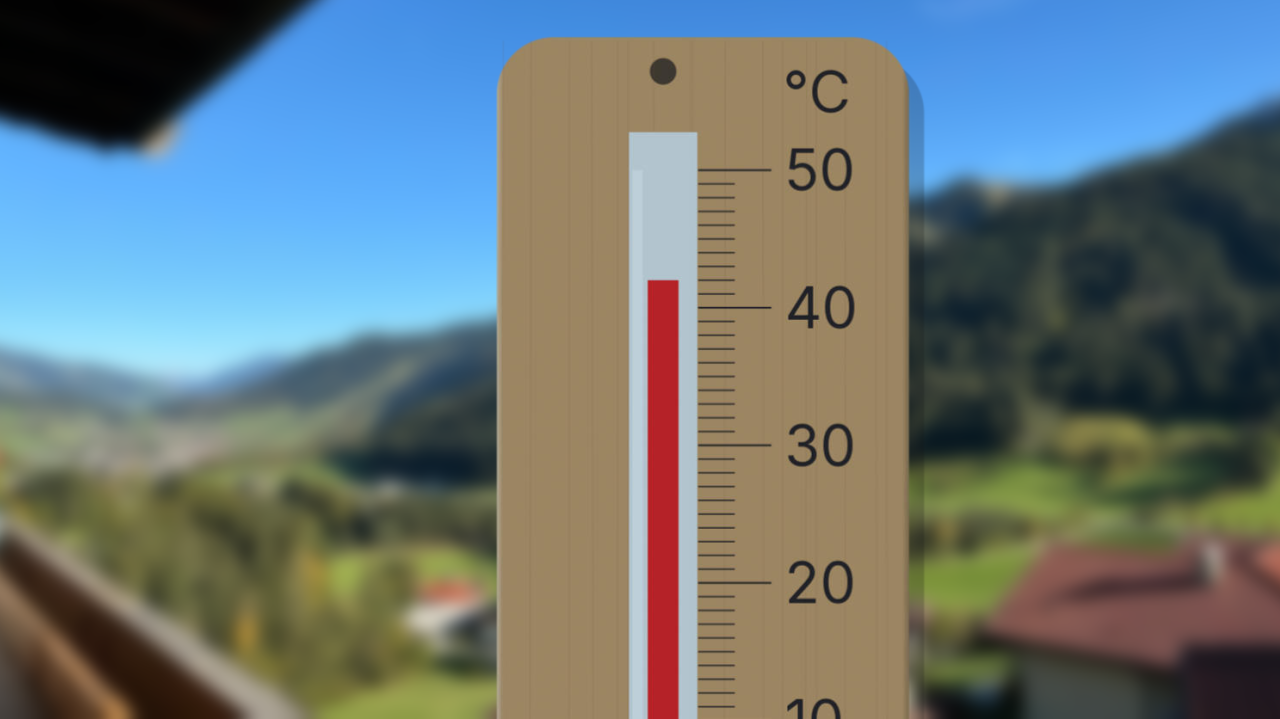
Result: 42 °C
